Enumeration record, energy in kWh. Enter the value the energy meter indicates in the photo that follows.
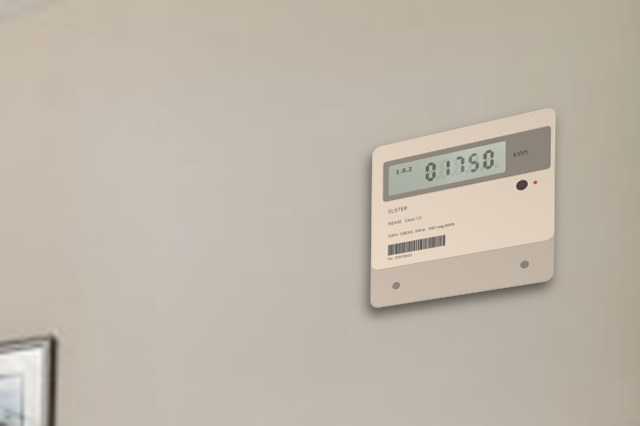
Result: 1750 kWh
